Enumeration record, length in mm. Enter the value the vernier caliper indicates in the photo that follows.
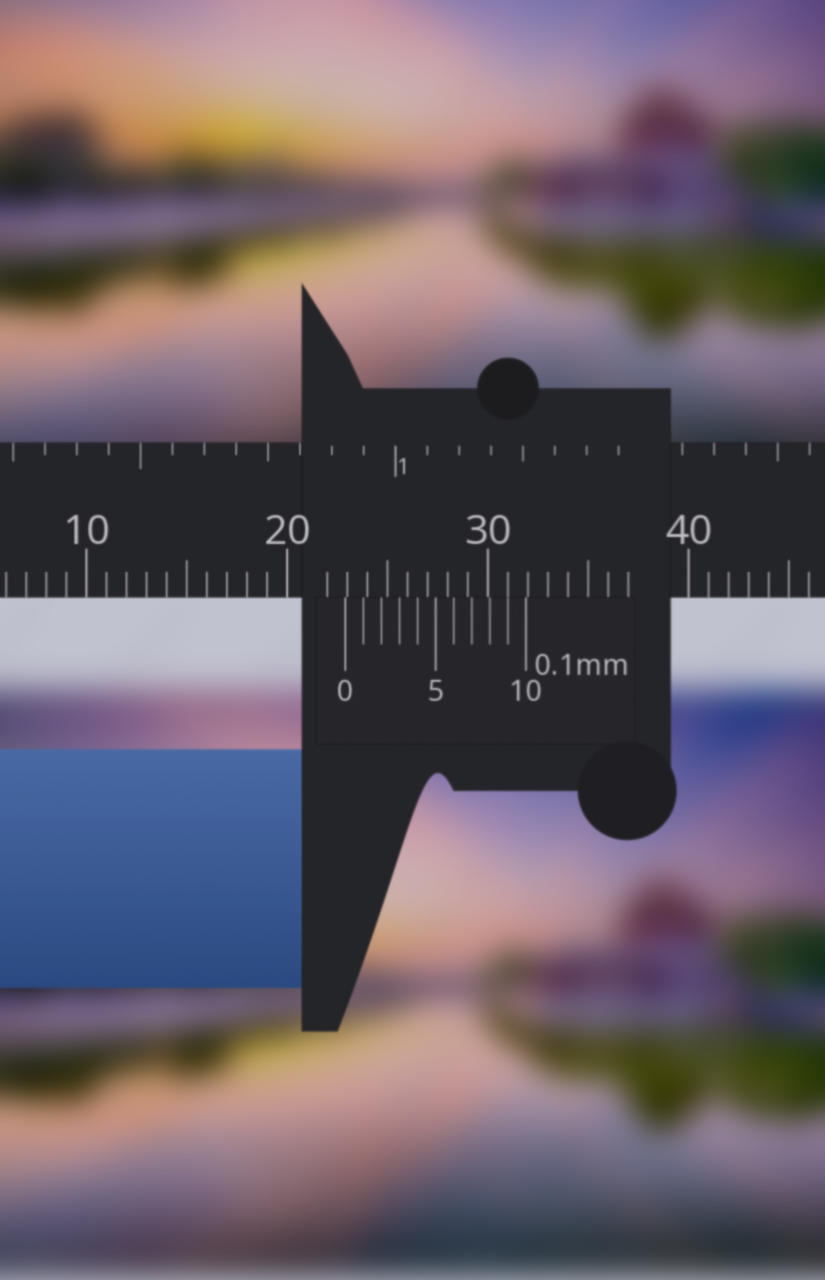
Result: 22.9 mm
